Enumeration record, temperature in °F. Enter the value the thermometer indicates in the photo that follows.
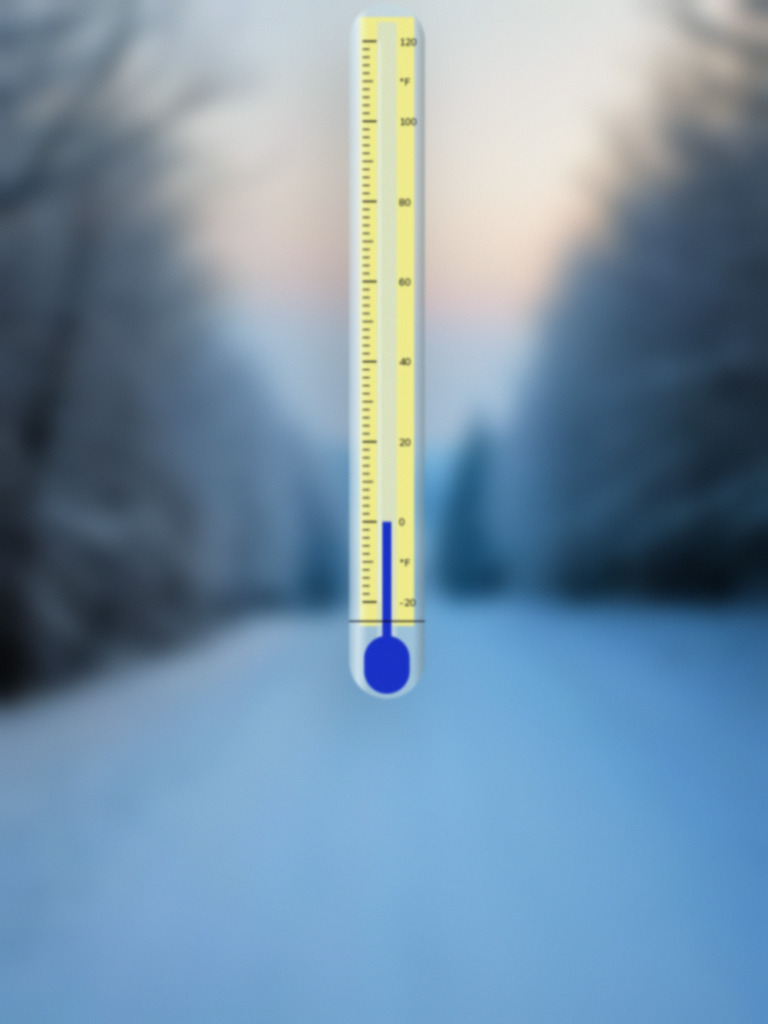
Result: 0 °F
